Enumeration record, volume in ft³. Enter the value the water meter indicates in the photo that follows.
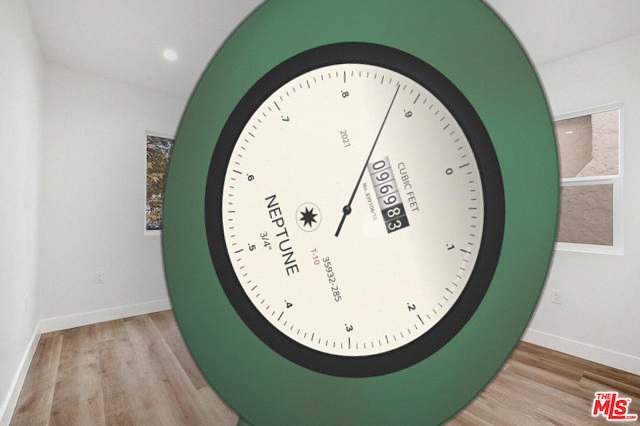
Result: 96982.87 ft³
